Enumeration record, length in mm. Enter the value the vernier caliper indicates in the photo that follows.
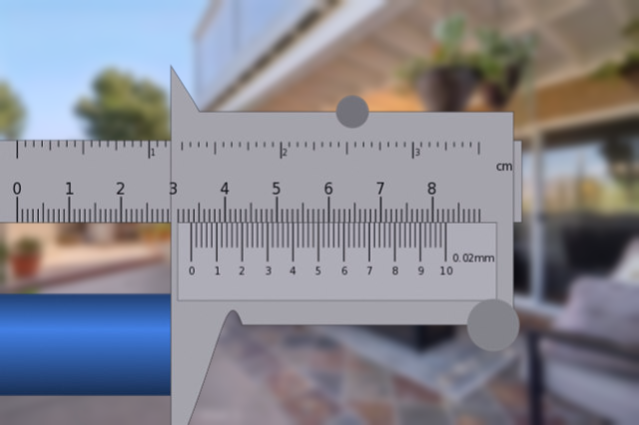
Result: 33.5 mm
